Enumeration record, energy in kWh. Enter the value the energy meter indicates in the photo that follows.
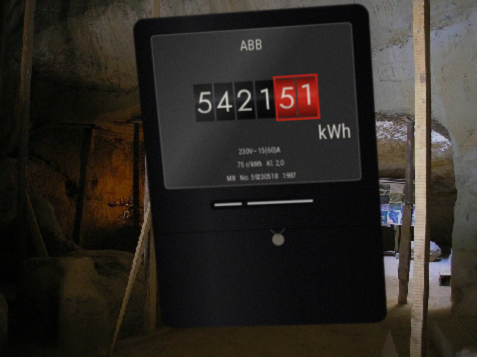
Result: 5421.51 kWh
